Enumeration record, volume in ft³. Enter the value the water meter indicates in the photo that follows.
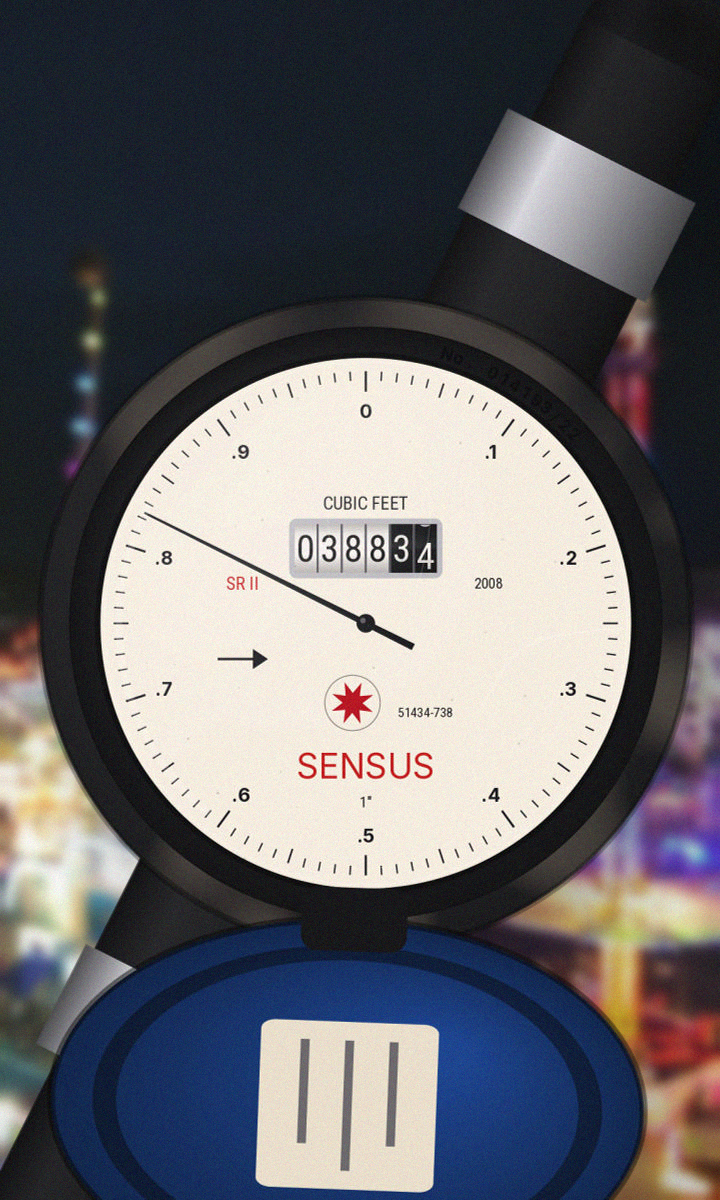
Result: 38833.82 ft³
